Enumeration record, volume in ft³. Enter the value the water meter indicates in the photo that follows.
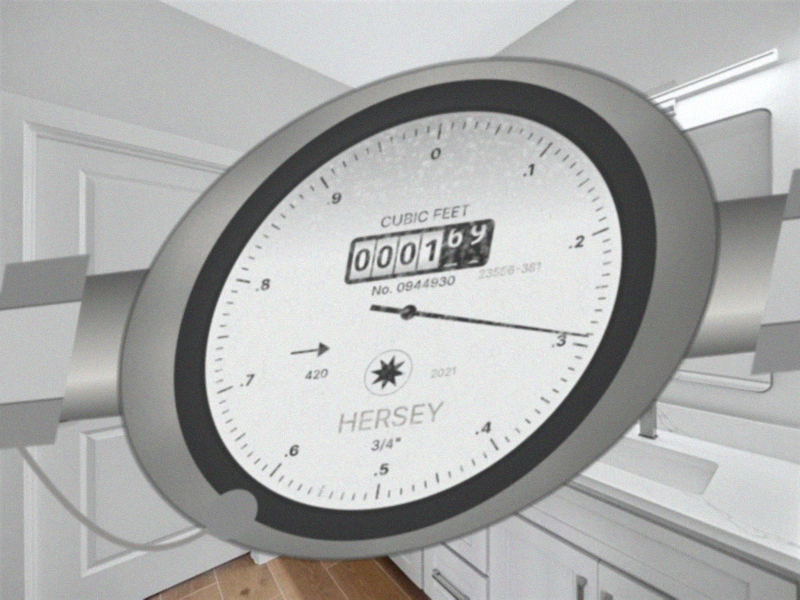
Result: 169.29 ft³
